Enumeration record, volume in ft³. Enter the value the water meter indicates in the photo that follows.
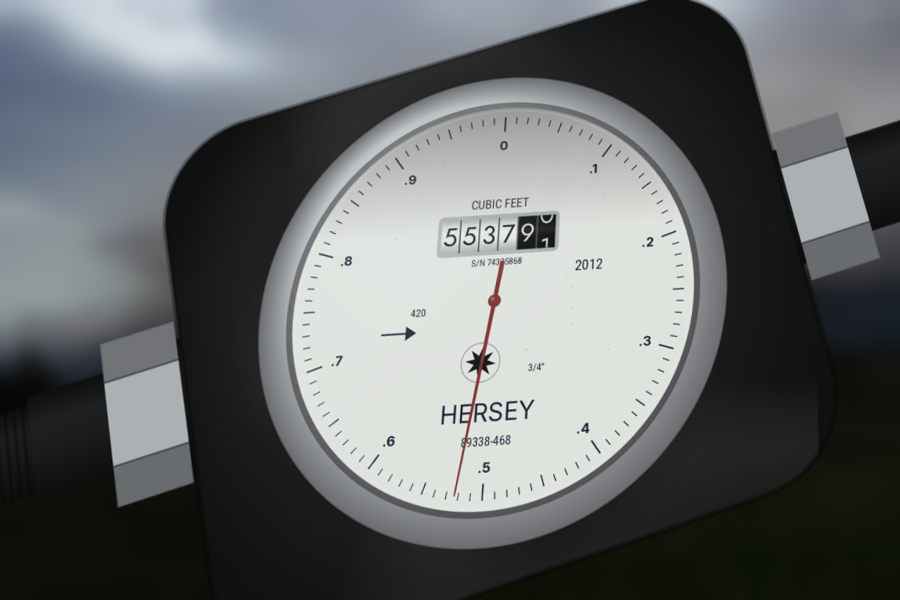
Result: 553790.52 ft³
